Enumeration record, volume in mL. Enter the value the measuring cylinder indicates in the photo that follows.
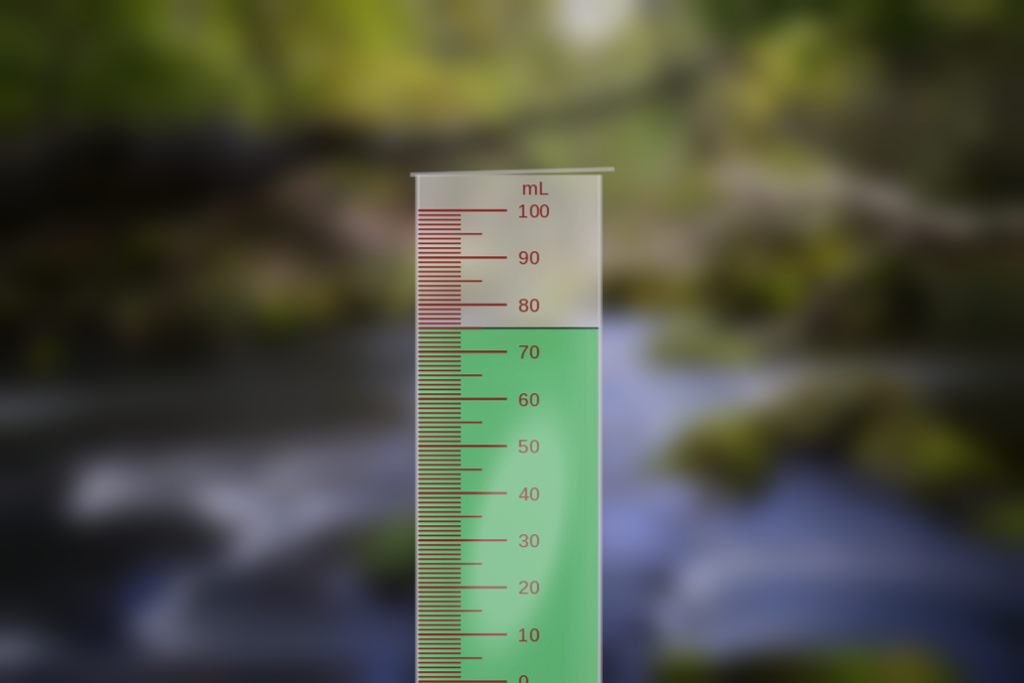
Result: 75 mL
